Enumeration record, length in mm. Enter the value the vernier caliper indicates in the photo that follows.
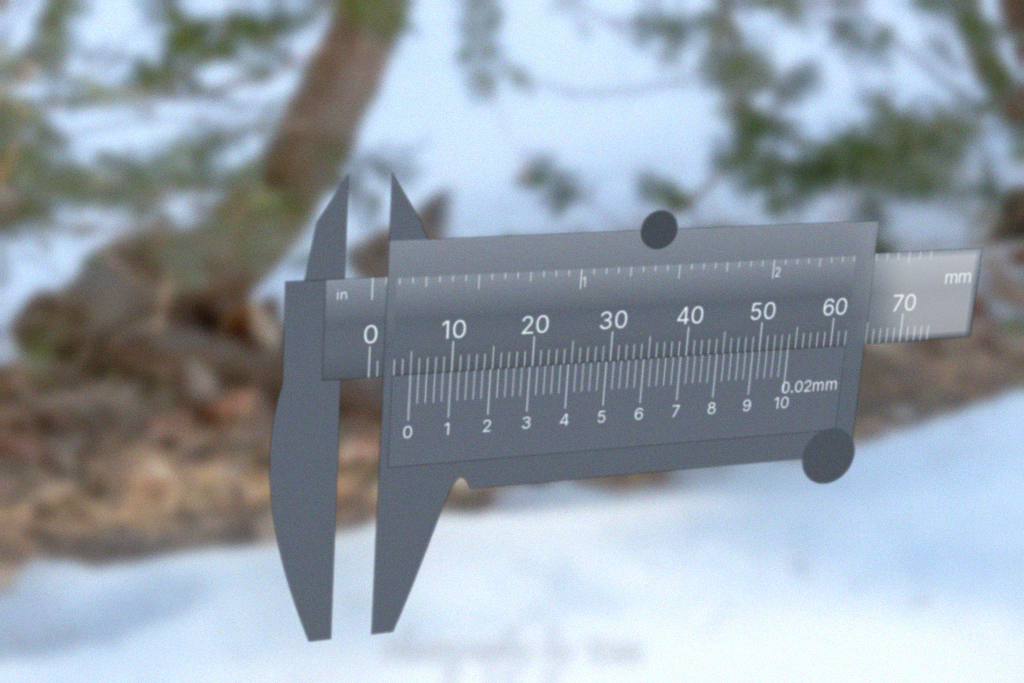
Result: 5.0 mm
